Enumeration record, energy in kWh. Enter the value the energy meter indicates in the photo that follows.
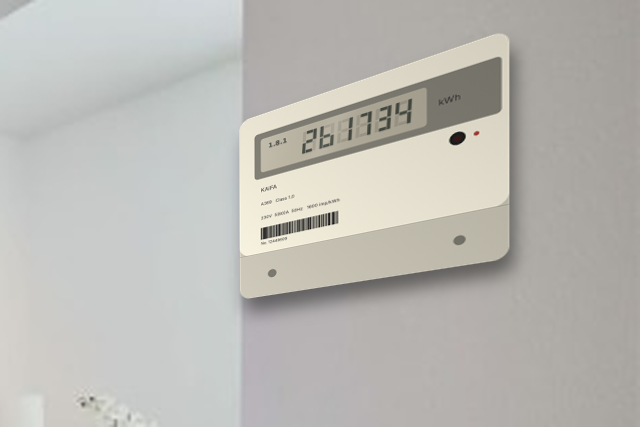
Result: 261734 kWh
